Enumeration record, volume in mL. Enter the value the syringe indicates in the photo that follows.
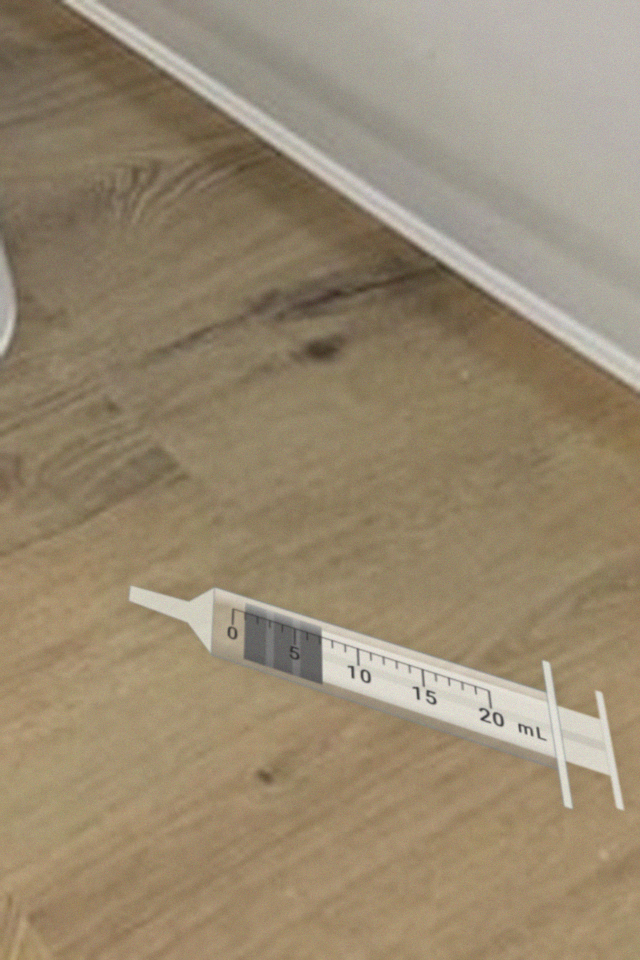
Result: 1 mL
